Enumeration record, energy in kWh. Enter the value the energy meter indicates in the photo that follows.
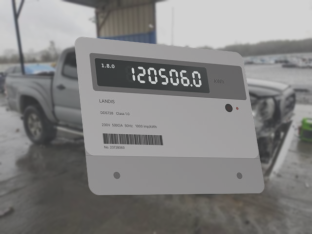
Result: 120506.0 kWh
